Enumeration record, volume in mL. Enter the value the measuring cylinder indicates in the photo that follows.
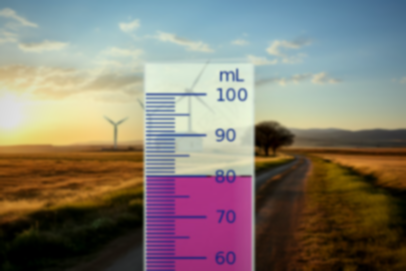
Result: 80 mL
